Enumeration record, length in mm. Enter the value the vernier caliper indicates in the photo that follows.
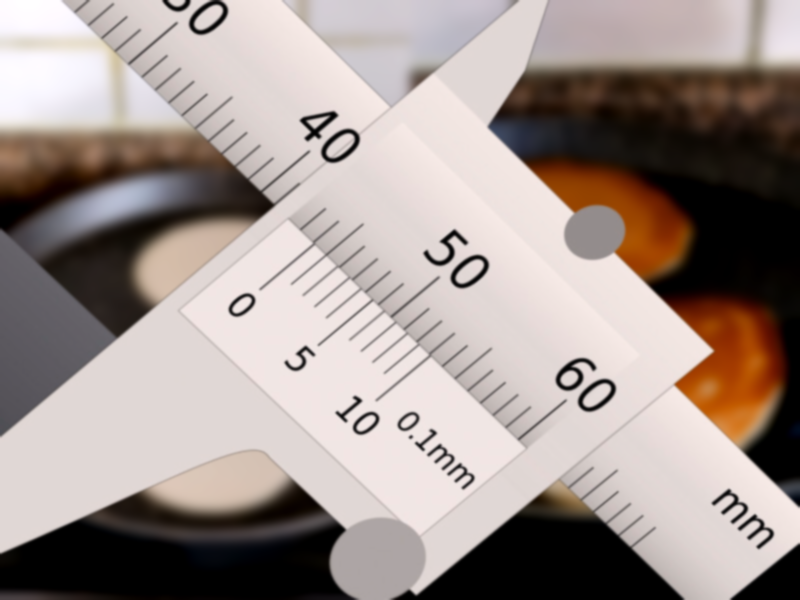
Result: 44.1 mm
